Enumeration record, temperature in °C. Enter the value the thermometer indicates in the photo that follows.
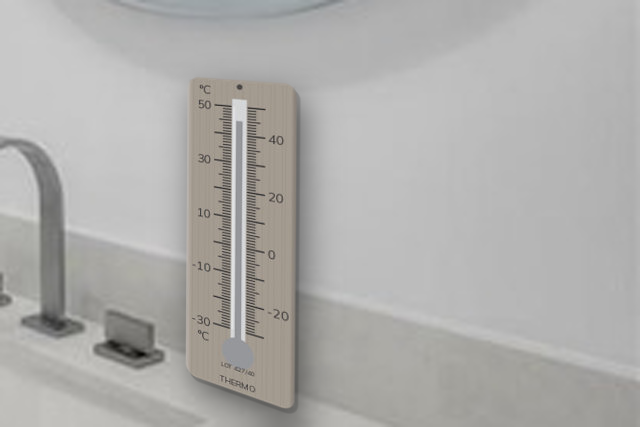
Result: 45 °C
